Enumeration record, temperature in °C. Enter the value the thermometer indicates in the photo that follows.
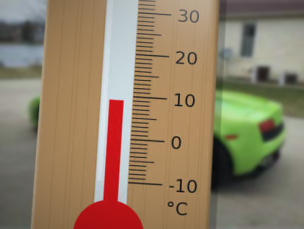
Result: 9 °C
